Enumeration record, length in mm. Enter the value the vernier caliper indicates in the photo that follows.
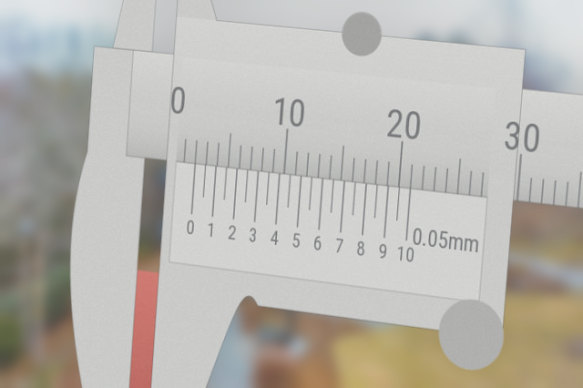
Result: 2.0 mm
